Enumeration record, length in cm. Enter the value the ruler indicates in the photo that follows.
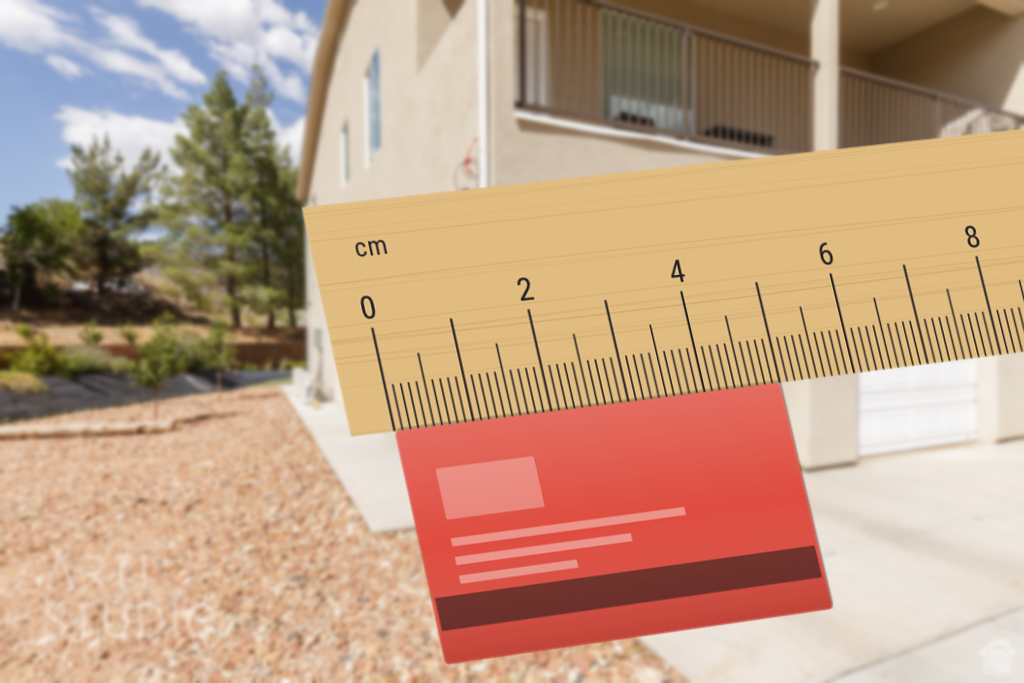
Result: 5 cm
